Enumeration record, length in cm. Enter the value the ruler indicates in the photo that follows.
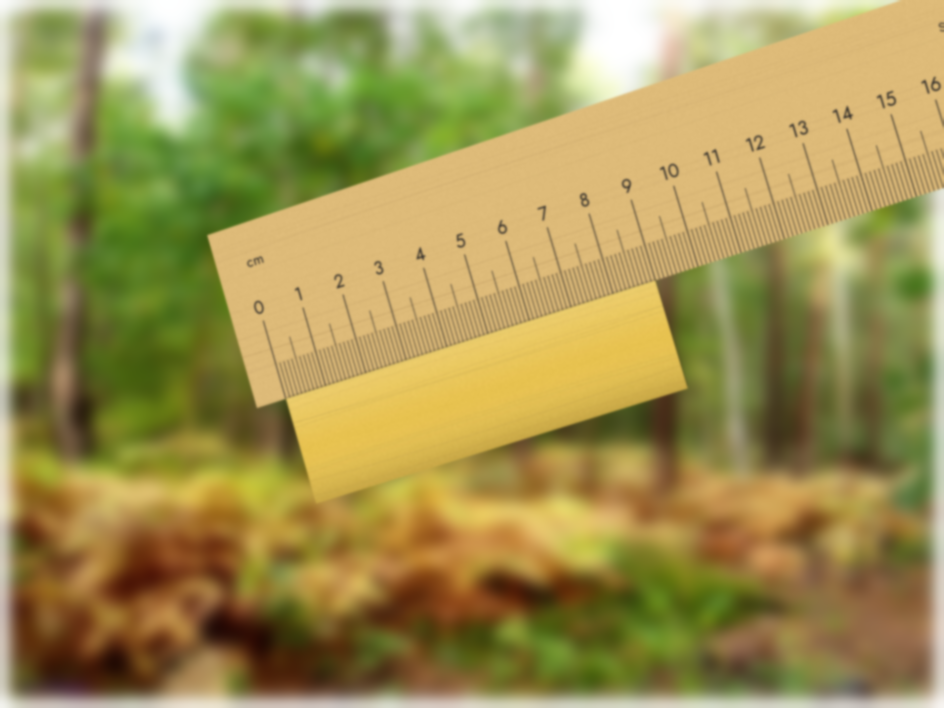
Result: 9 cm
